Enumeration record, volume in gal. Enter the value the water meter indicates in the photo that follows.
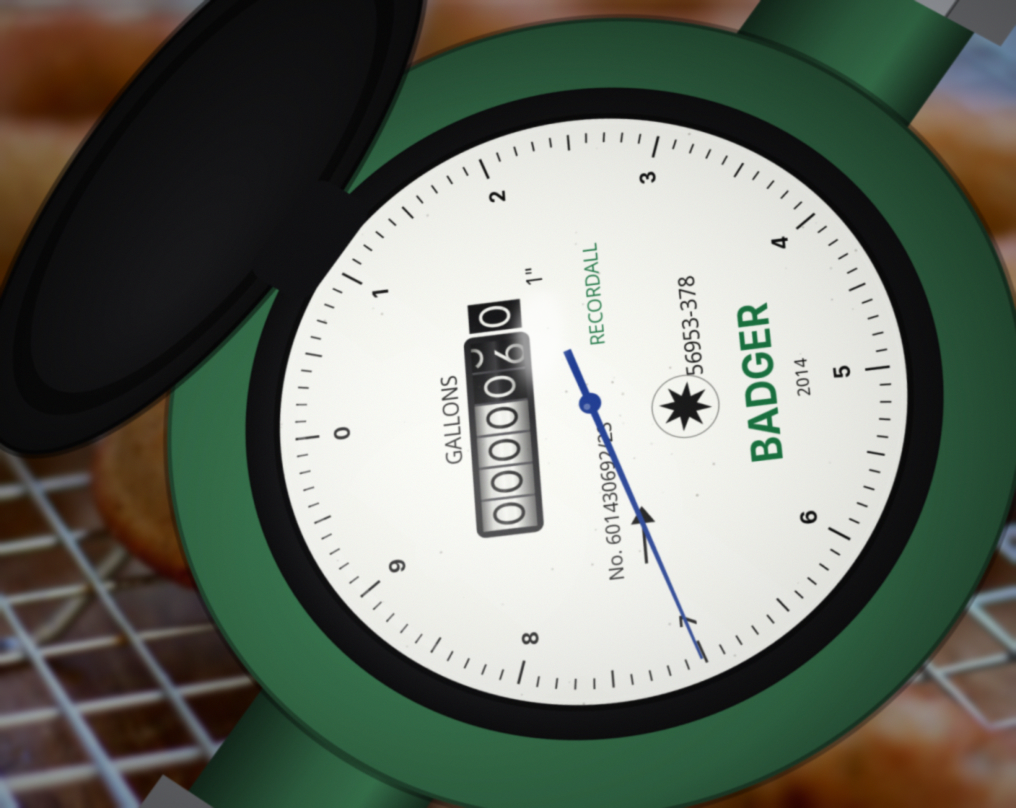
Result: 57.0 gal
